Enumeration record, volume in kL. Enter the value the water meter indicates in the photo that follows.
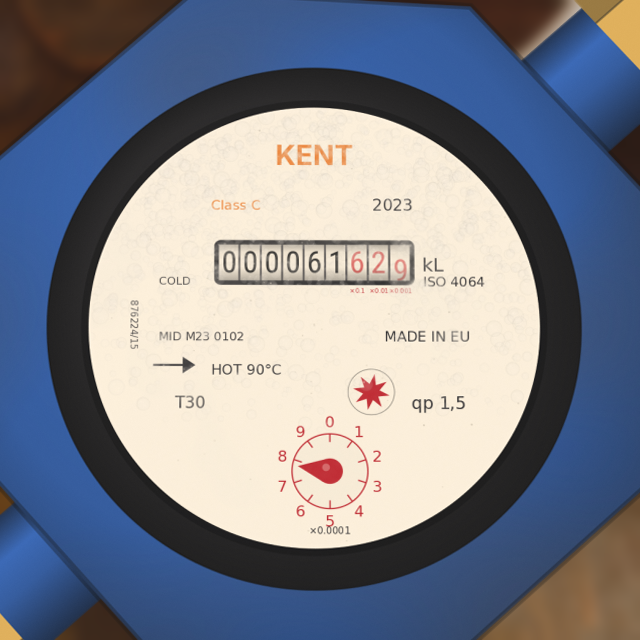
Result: 61.6287 kL
